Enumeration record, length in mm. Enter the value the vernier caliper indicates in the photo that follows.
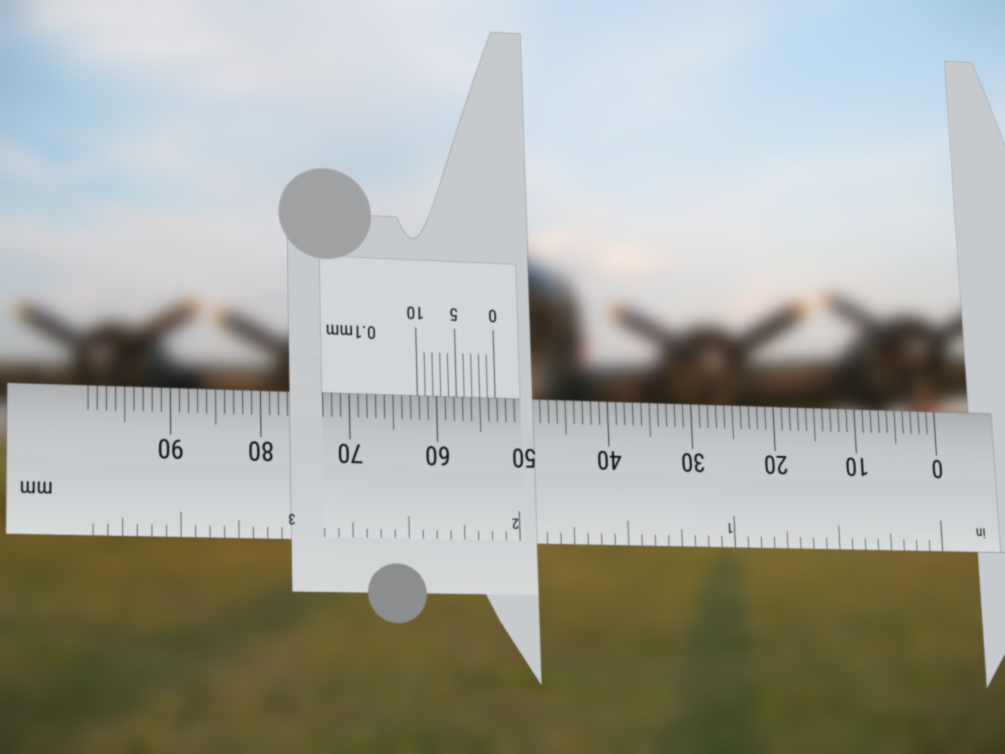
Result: 53.2 mm
